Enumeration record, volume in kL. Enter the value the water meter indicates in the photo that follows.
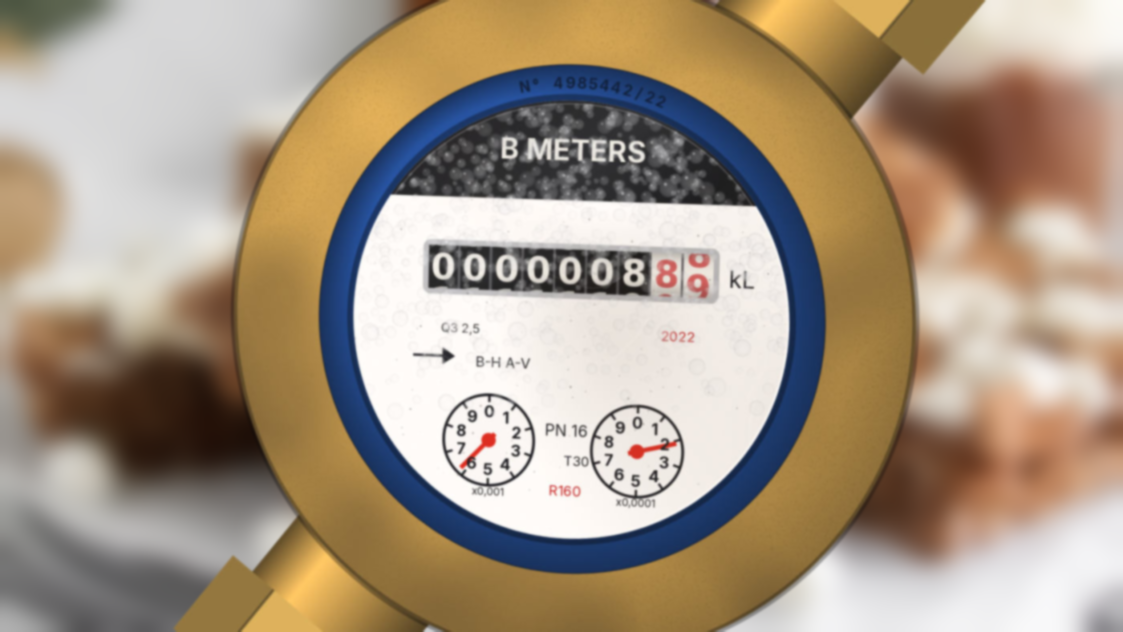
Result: 8.8862 kL
